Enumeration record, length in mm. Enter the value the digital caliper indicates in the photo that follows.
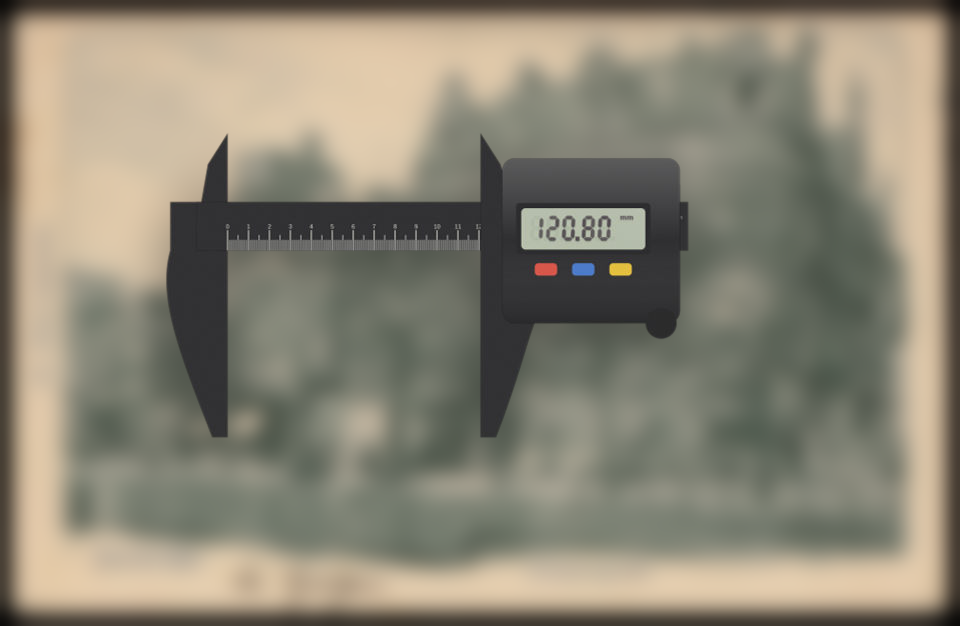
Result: 120.80 mm
